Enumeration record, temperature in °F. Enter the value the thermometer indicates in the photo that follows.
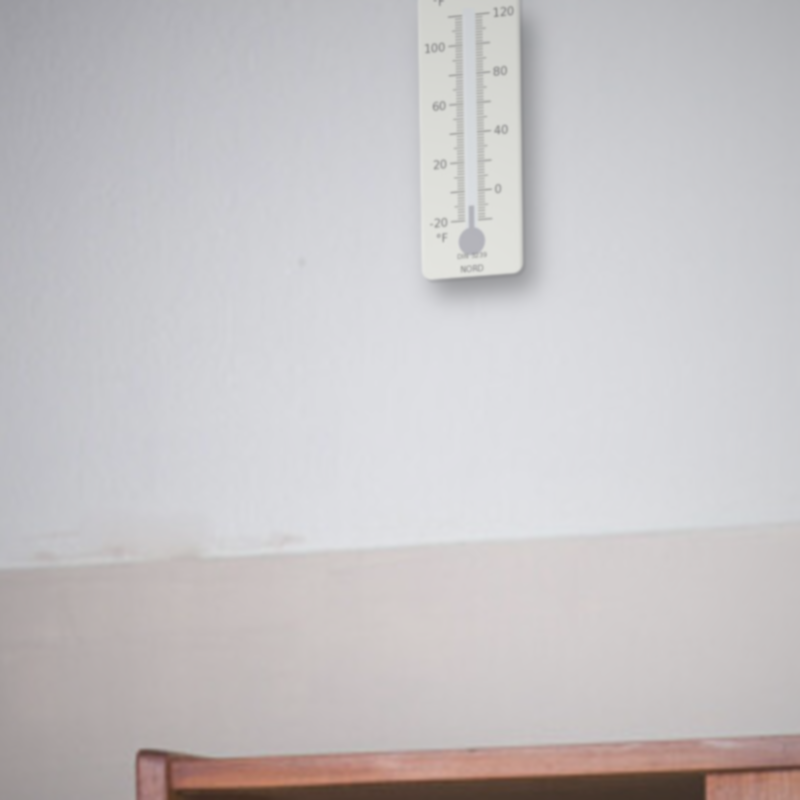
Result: -10 °F
